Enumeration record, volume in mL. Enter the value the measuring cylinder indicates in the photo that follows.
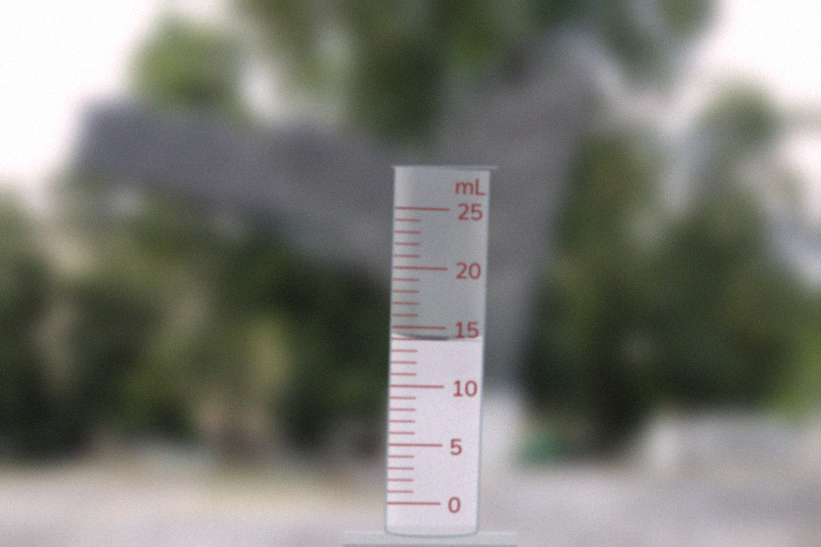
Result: 14 mL
